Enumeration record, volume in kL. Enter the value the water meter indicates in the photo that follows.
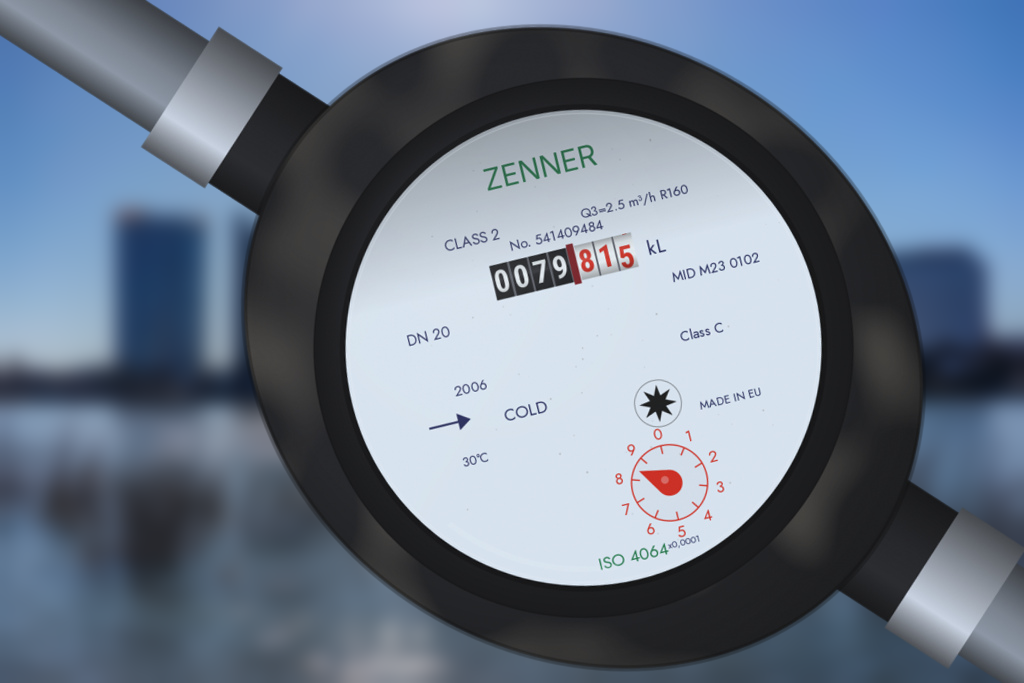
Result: 79.8148 kL
